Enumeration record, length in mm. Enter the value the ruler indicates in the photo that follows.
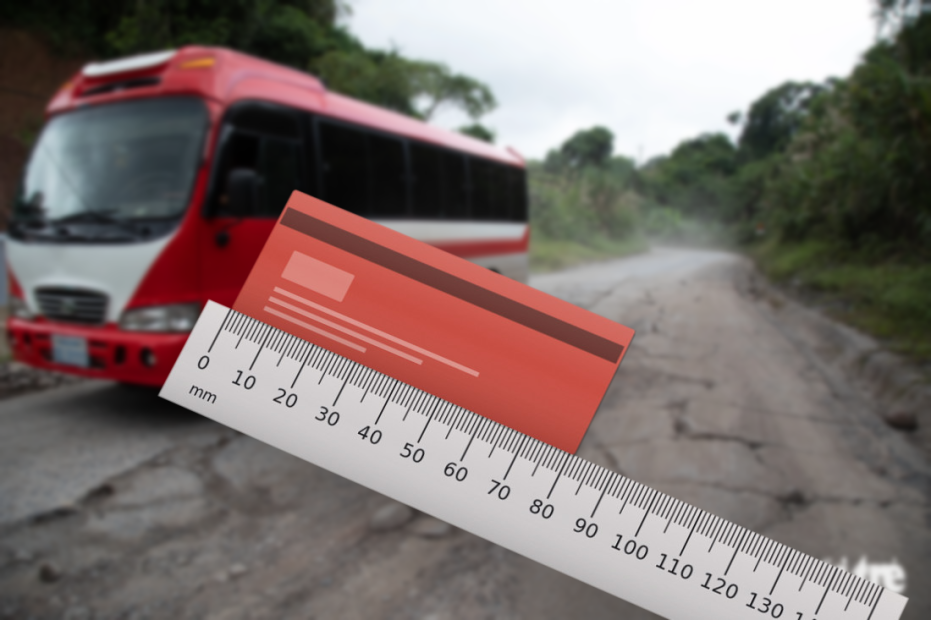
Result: 81 mm
